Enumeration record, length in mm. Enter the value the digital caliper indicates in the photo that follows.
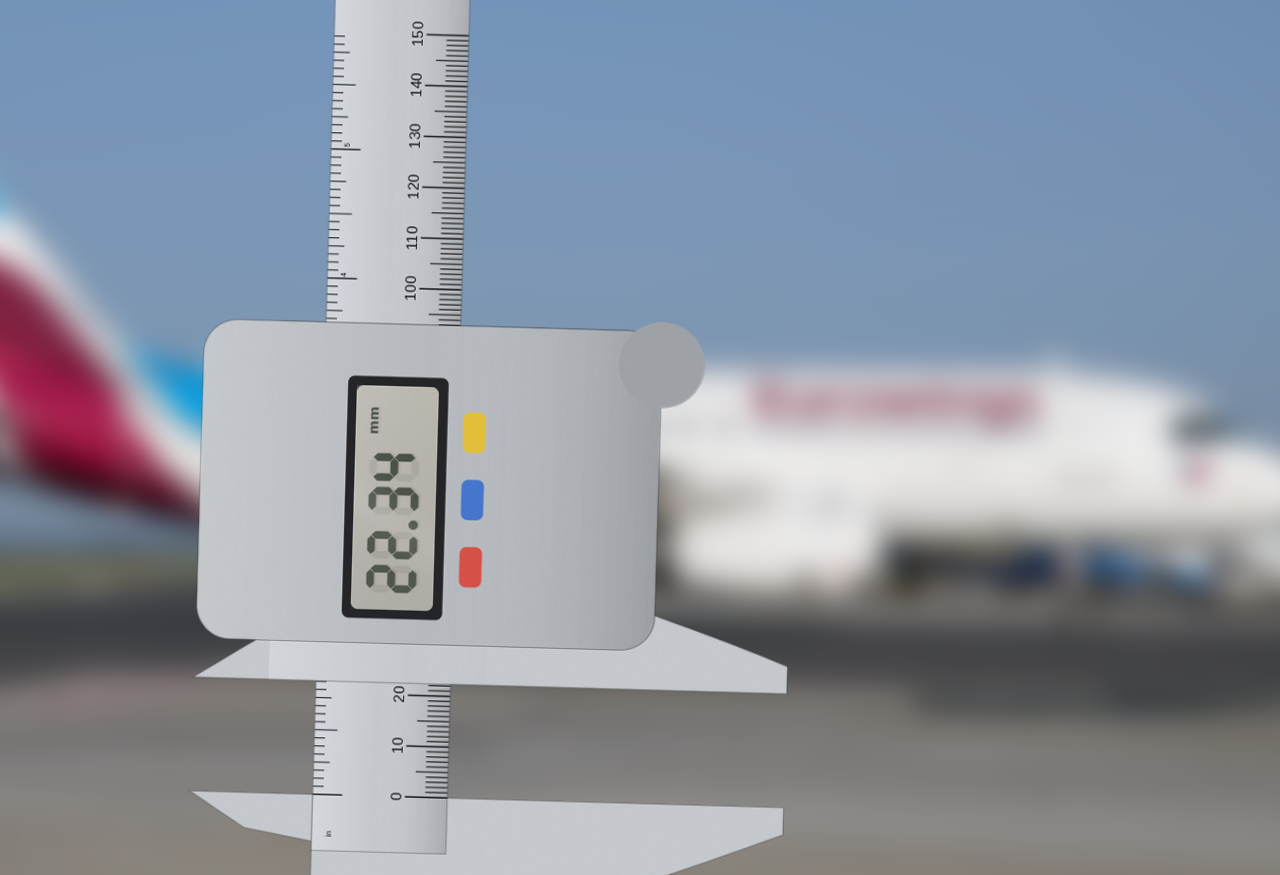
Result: 22.34 mm
